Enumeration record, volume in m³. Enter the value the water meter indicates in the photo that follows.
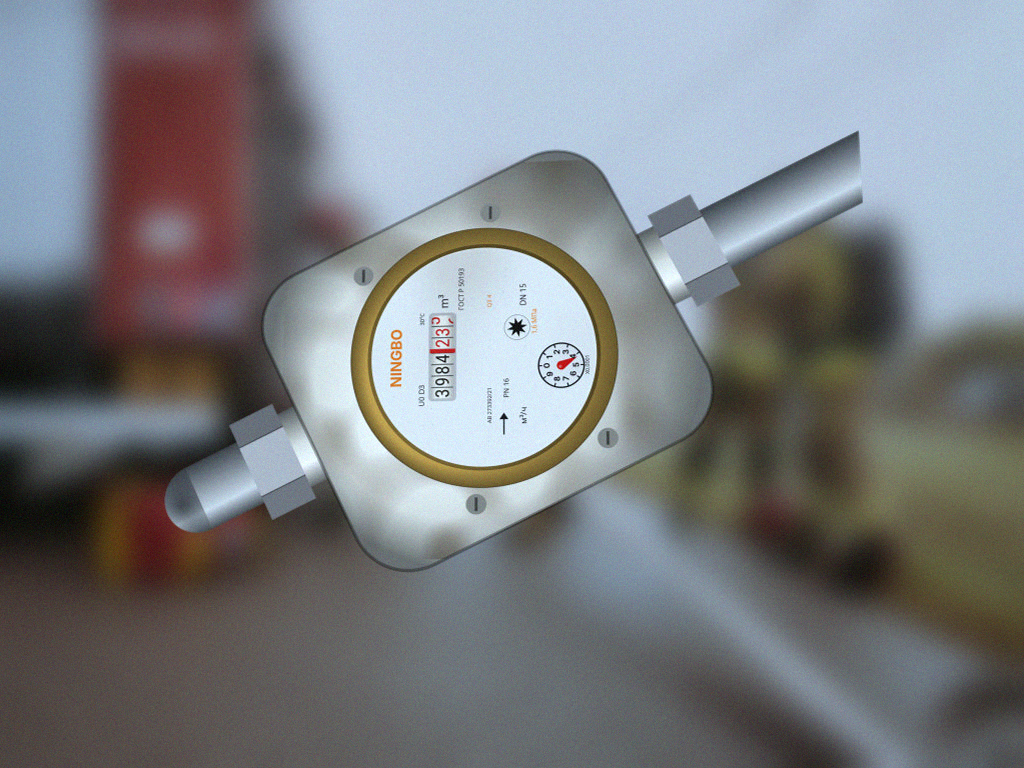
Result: 3984.2354 m³
